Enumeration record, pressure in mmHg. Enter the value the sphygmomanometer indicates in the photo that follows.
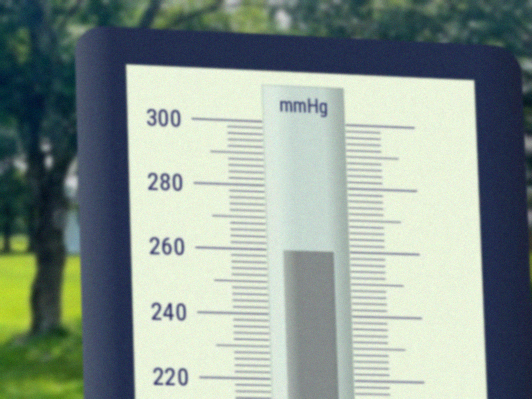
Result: 260 mmHg
